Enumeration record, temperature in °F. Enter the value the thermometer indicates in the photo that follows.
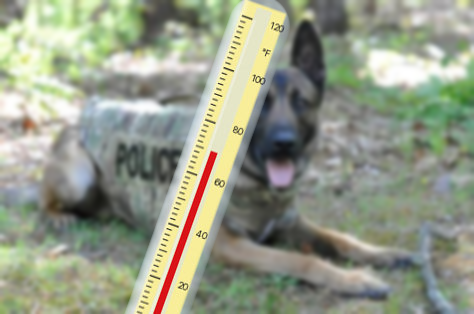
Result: 70 °F
